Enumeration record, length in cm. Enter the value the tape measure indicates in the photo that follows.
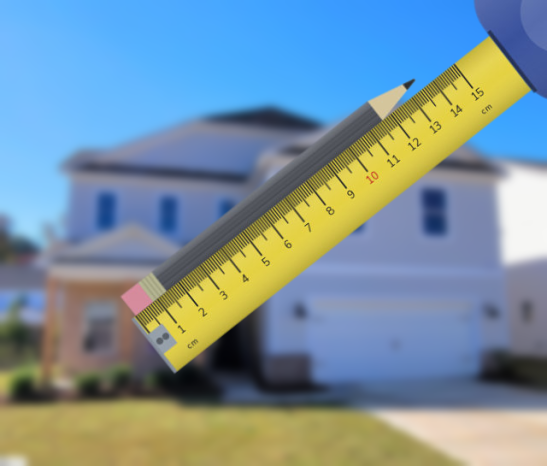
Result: 13.5 cm
